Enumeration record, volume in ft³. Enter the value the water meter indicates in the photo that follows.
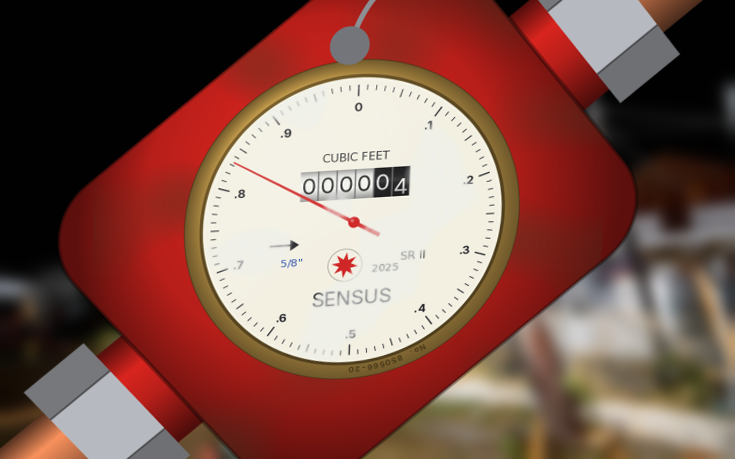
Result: 3.83 ft³
